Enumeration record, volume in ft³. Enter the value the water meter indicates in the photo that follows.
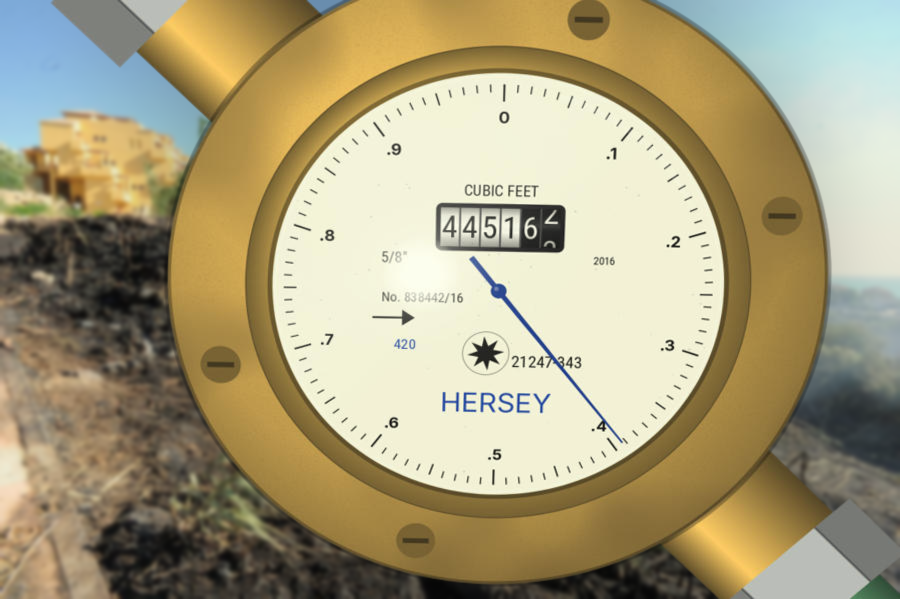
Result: 445162.39 ft³
